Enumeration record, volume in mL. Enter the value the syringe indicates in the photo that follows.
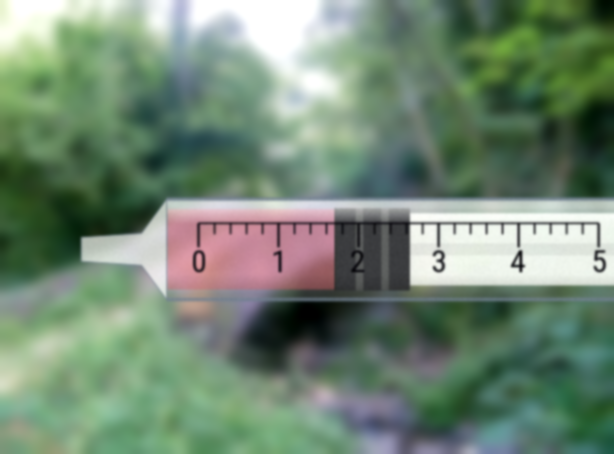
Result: 1.7 mL
